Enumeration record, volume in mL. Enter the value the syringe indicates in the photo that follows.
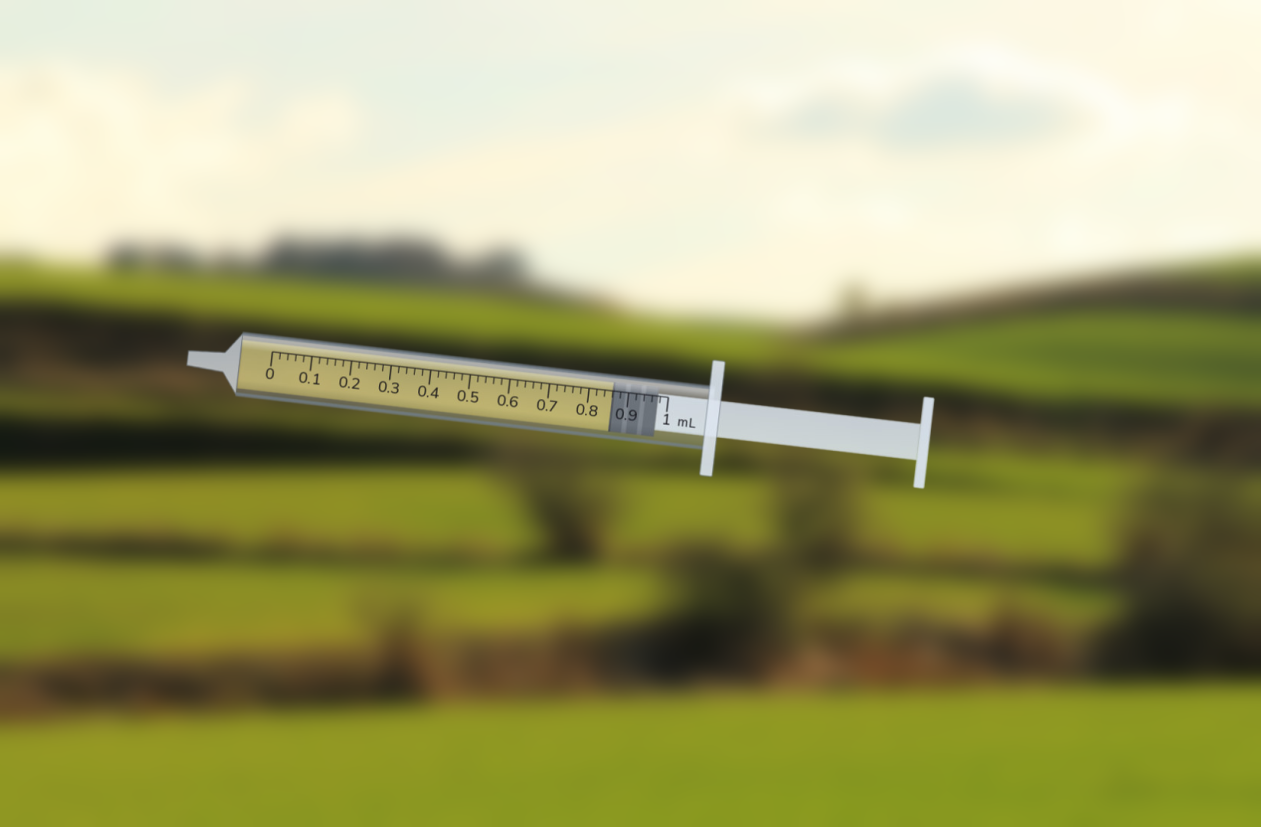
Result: 0.86 mL
